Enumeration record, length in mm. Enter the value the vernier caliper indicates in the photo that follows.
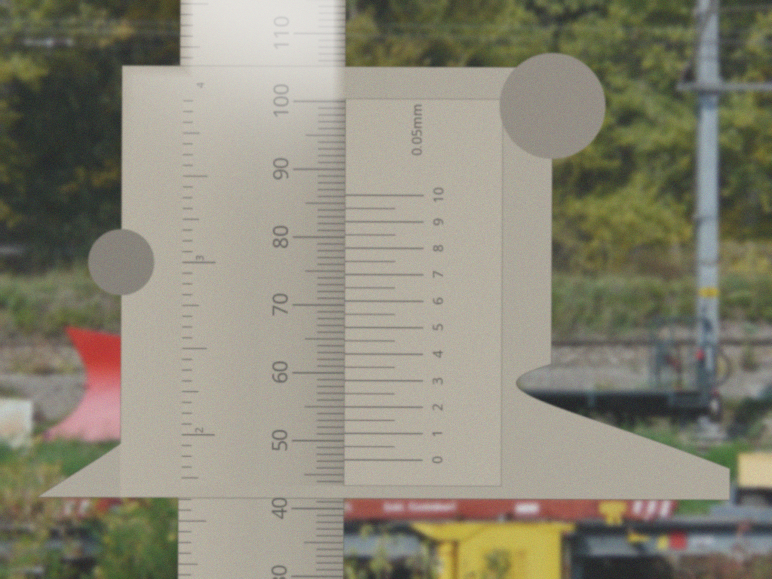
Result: 47.2 mm
